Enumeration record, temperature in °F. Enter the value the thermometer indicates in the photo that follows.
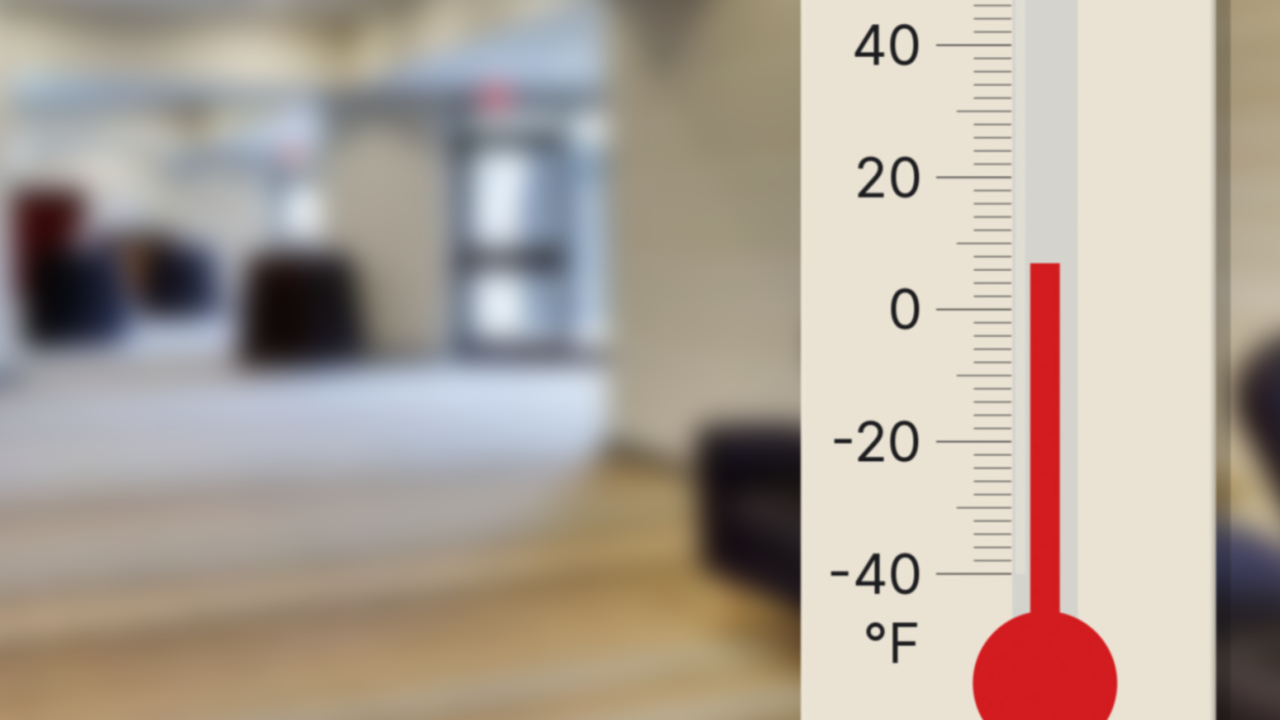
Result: 7 °F
